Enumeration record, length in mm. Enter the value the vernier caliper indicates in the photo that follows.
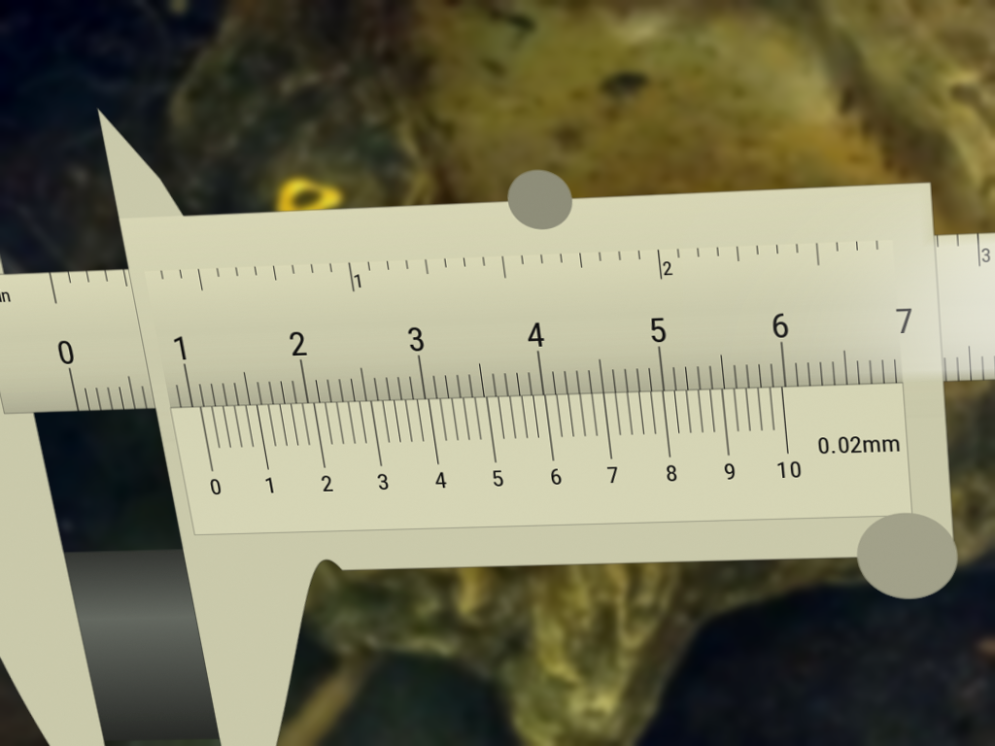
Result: 10.7 mm
